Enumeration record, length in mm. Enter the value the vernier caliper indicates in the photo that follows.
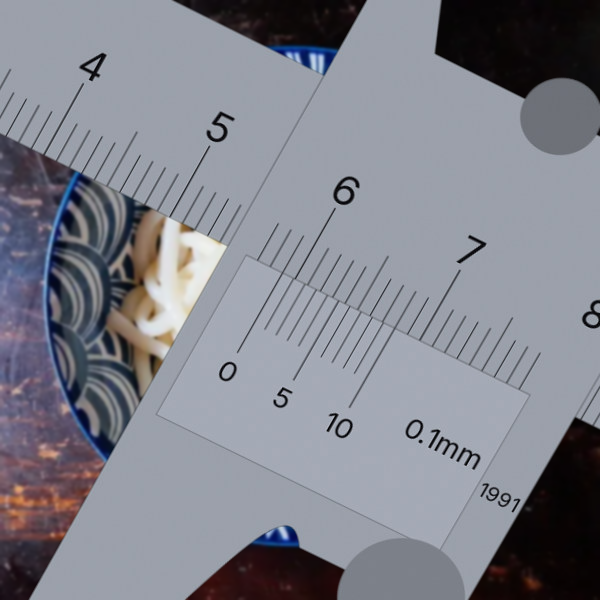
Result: 59.0 mm
